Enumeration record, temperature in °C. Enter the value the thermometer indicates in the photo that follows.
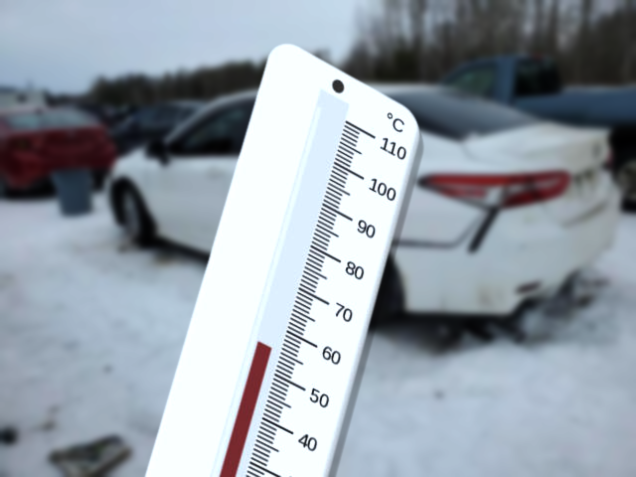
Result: 55 °C
